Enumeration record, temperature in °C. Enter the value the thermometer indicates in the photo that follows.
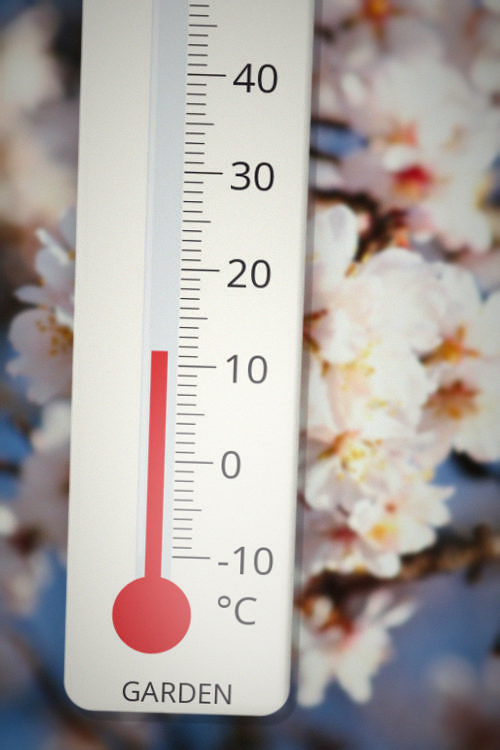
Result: 11.5 °C
